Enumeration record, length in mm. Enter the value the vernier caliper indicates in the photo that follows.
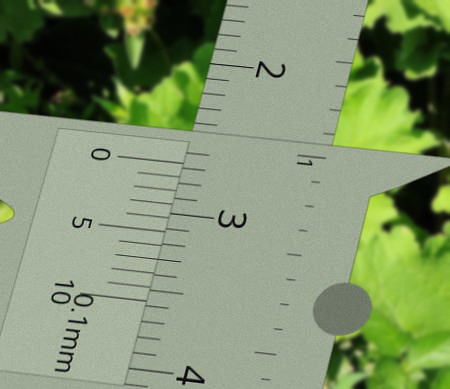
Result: 26.7 mm
